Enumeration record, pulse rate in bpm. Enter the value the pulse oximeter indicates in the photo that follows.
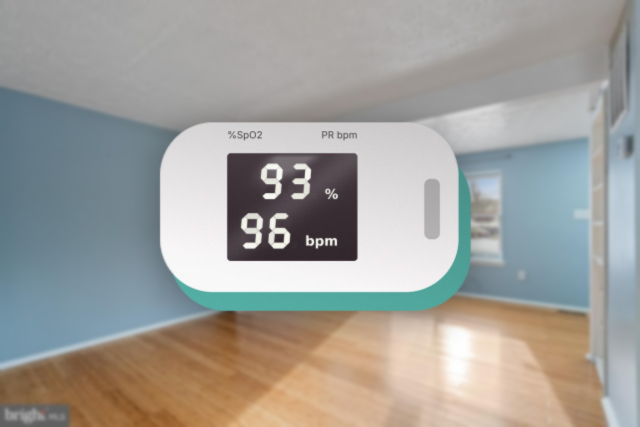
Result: 96 bpm
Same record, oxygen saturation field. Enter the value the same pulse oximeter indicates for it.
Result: 93 %
